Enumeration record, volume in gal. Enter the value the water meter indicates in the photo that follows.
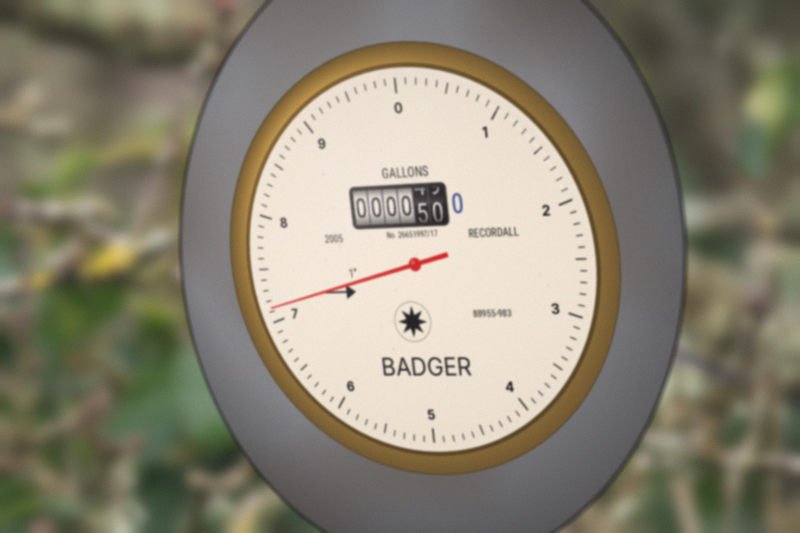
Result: 497.1 gal
